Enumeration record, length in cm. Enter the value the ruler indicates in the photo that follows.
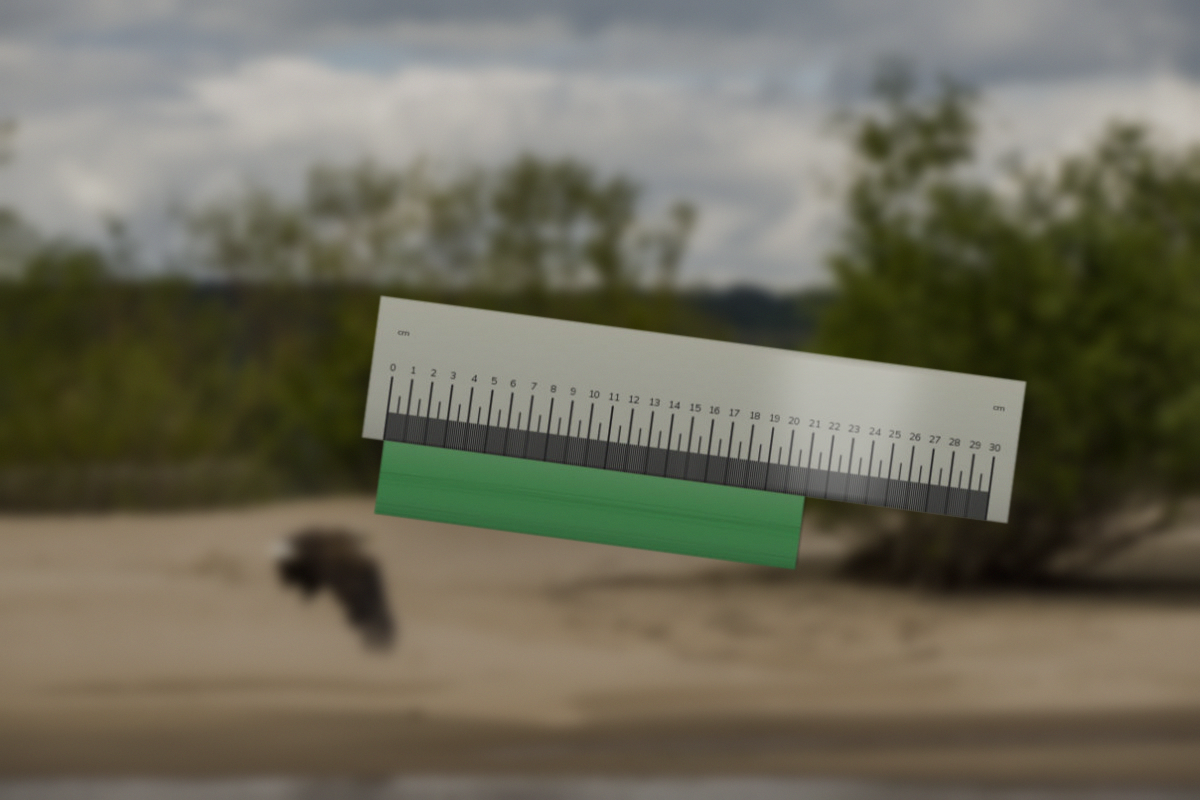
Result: 21 cm
